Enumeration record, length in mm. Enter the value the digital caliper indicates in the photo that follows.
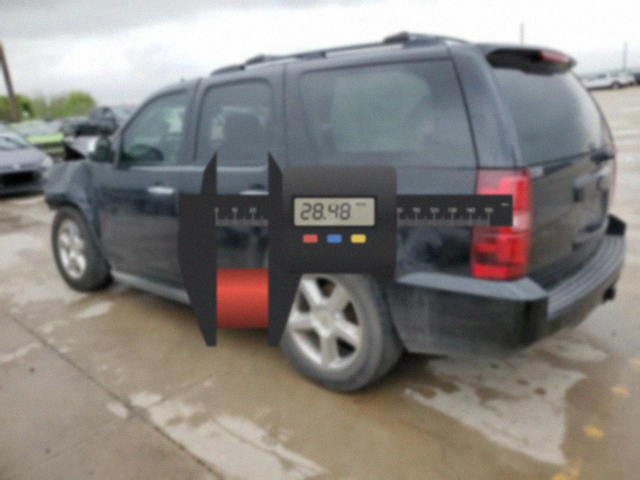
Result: 28.48 mm
